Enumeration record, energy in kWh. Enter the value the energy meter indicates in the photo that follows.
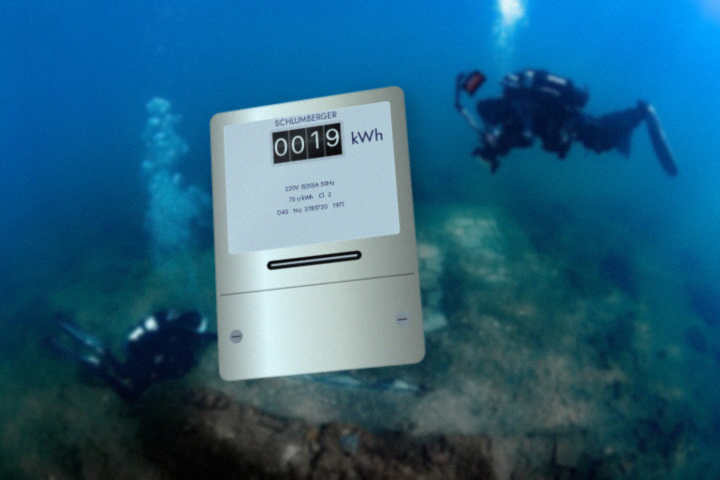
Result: 19 kWh
